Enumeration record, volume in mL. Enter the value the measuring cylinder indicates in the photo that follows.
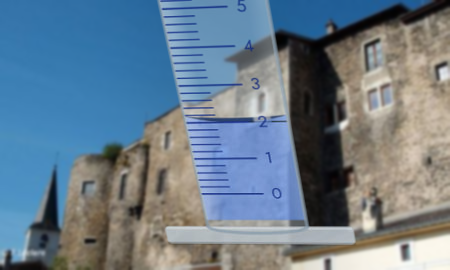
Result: 2 mL
